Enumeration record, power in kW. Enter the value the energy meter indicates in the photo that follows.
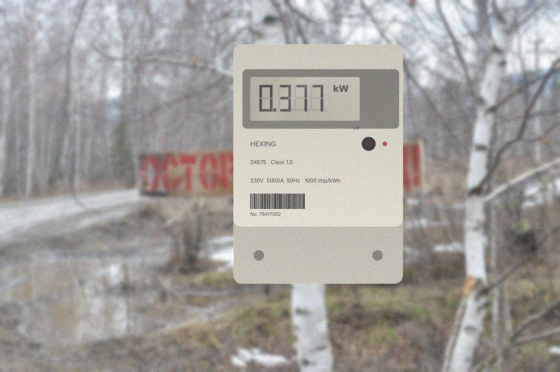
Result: 0.377 kW
